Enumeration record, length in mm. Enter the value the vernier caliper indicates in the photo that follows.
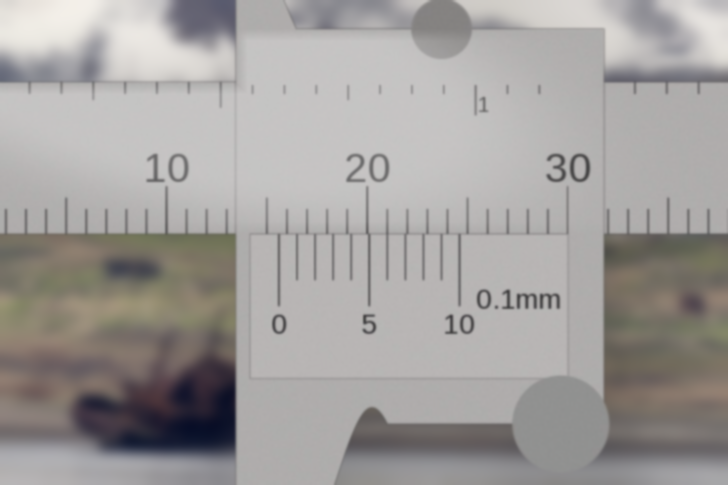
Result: 15.6 mm
